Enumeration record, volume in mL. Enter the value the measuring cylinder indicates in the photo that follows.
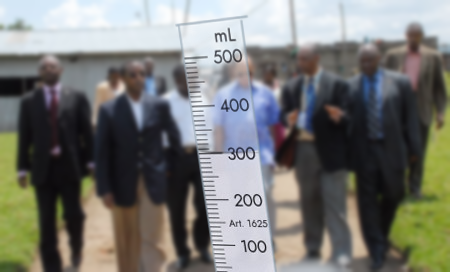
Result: 300 mL
